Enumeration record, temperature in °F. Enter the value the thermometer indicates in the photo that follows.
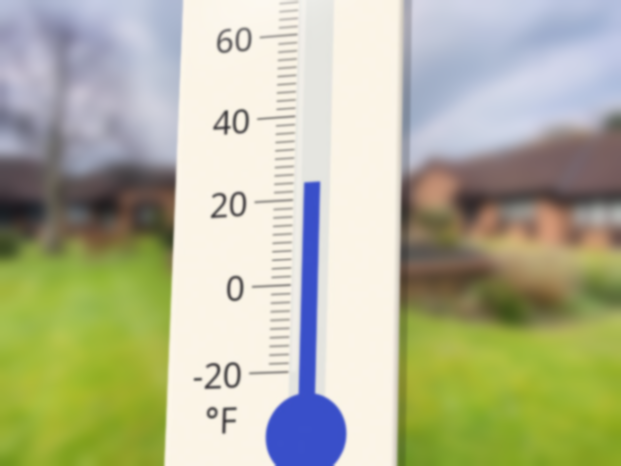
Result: 24 °F
